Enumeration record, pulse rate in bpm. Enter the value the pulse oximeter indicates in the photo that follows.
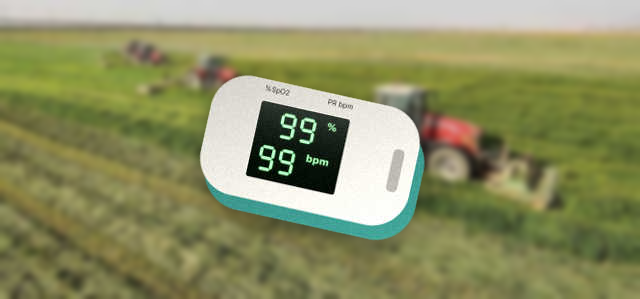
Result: 99 bpm
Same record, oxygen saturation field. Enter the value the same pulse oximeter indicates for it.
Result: 99 %
